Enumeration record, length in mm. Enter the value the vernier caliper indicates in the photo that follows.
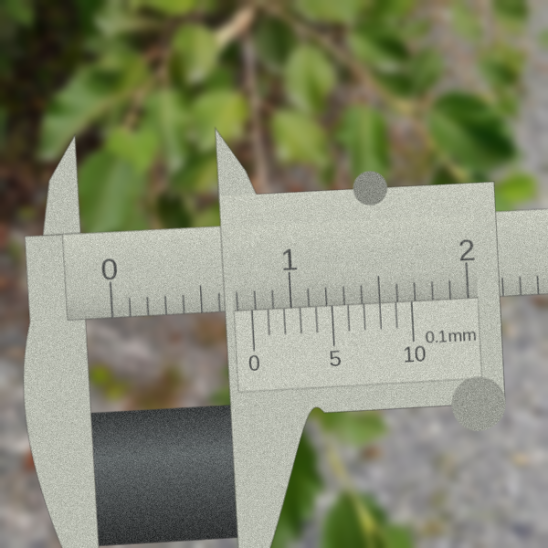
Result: 7.8 mm
